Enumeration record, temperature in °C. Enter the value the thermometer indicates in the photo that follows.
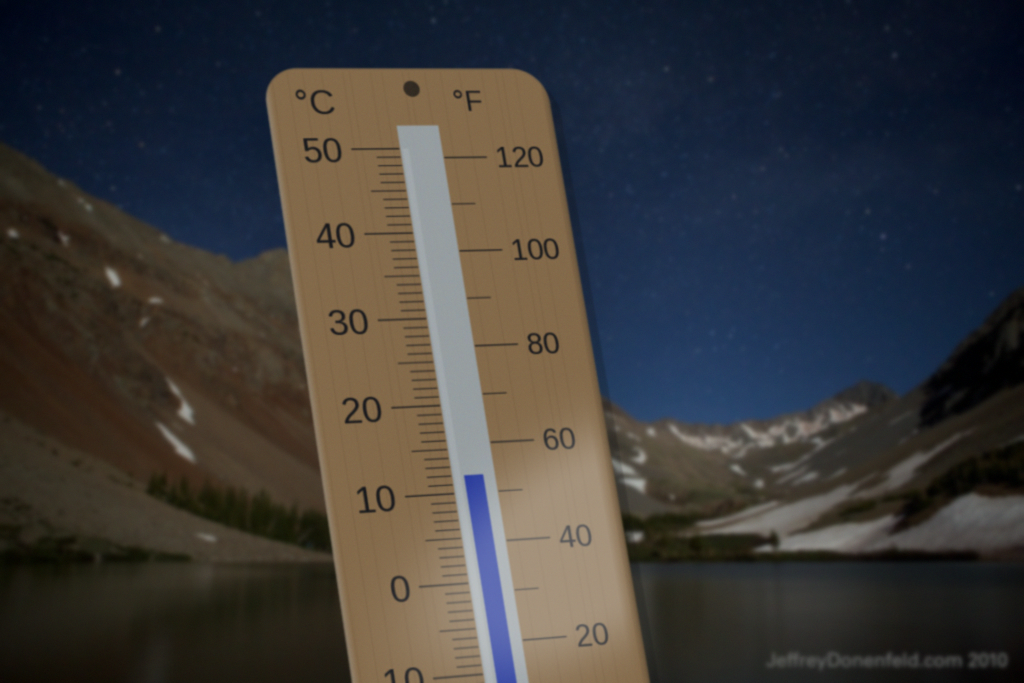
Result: 12 °C
